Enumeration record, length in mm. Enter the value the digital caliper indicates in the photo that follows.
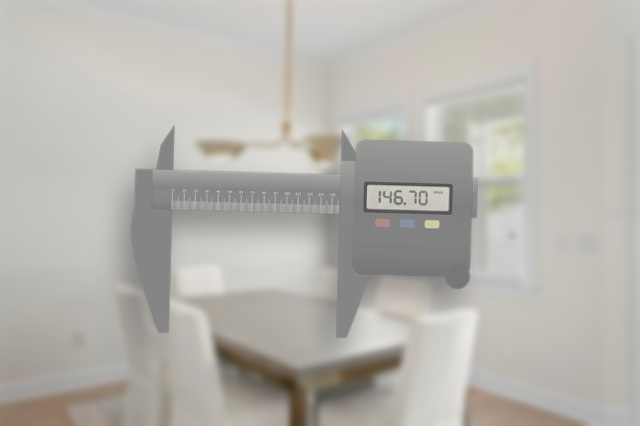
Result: 146.70 mm
